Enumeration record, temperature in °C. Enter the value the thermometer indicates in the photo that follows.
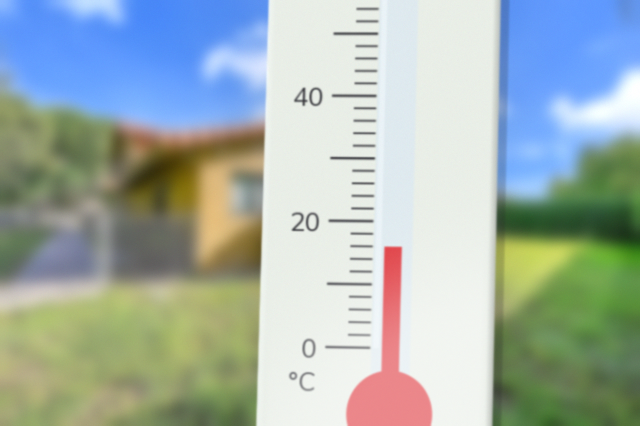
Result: 16 °C
